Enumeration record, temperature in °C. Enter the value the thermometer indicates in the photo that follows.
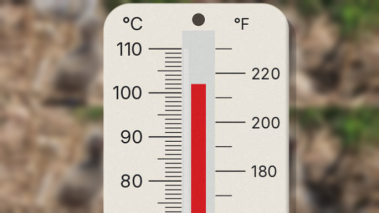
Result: 102 °C
